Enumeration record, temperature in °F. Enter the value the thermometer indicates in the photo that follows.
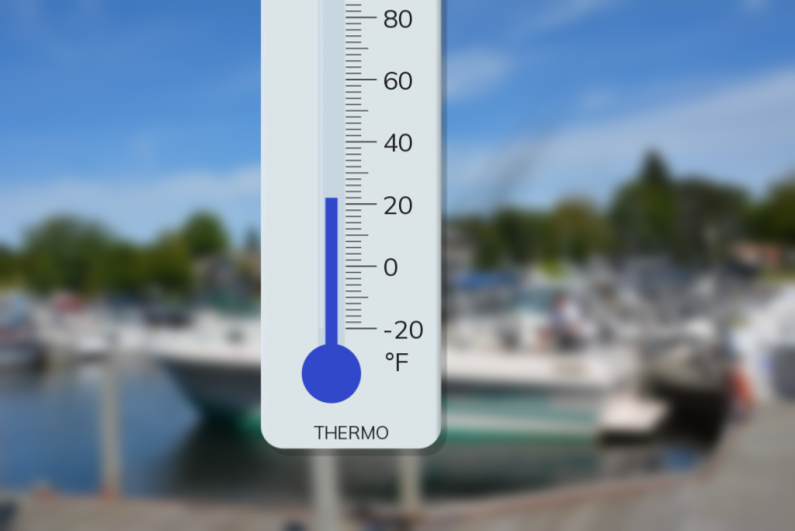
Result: 22 °F
